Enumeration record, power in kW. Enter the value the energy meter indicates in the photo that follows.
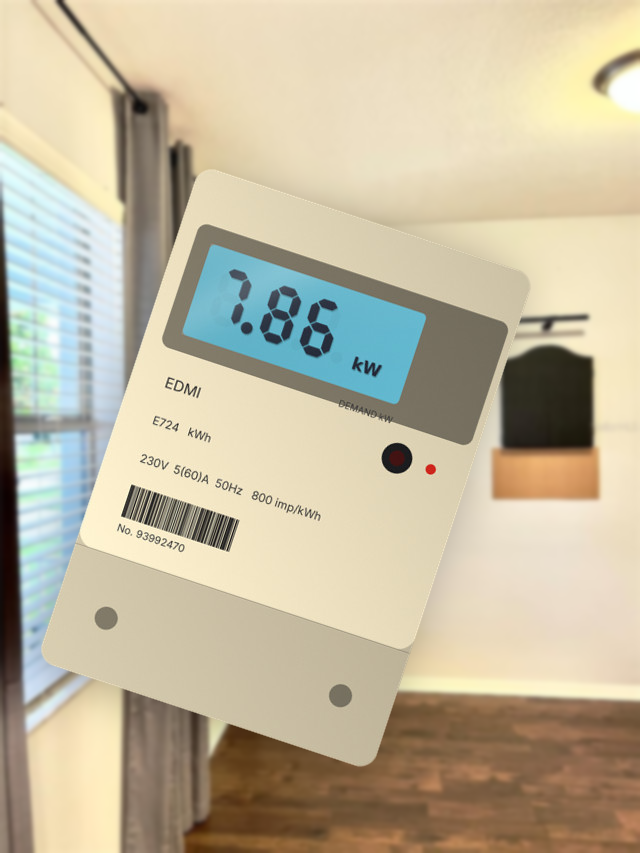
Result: 7.86 kW
